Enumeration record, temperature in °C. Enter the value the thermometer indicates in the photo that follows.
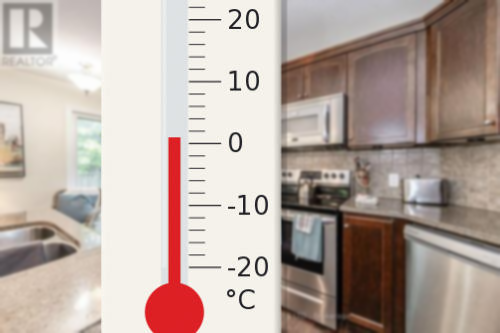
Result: 1 °C
